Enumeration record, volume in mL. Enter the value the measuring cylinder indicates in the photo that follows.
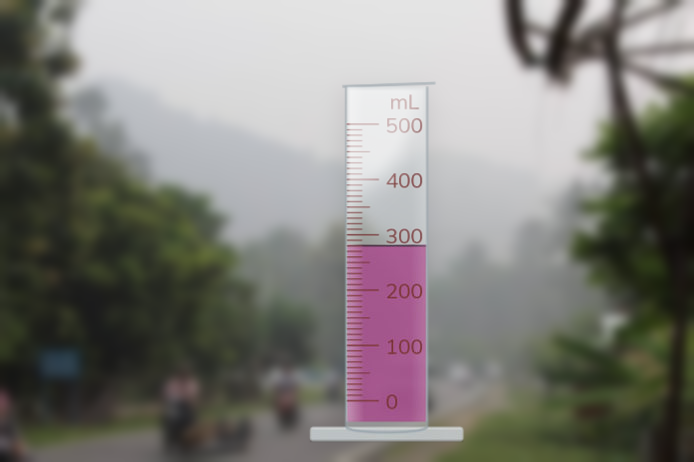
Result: 280 mL
